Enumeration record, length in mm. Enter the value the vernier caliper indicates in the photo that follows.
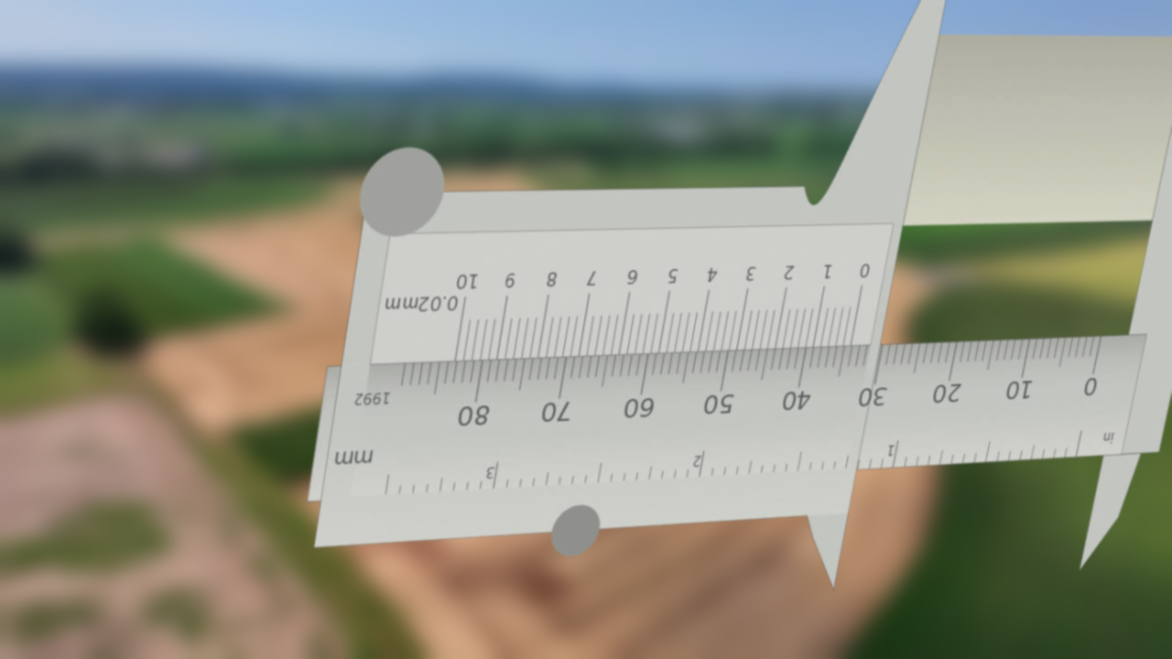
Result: 34.2 mm
